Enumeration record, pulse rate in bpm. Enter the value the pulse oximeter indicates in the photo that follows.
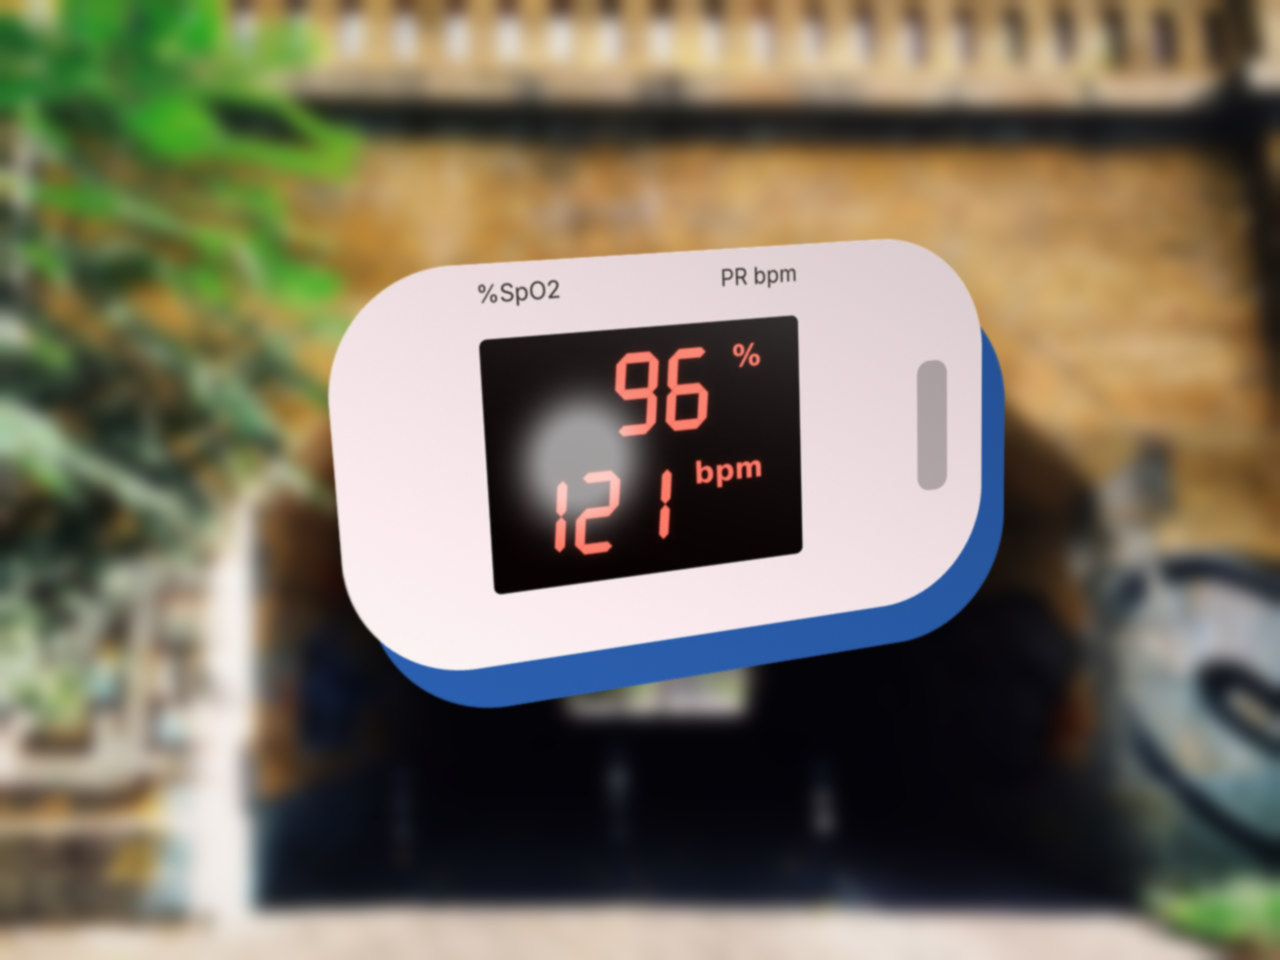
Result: 121 bpm
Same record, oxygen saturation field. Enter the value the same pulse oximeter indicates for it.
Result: 96 %
